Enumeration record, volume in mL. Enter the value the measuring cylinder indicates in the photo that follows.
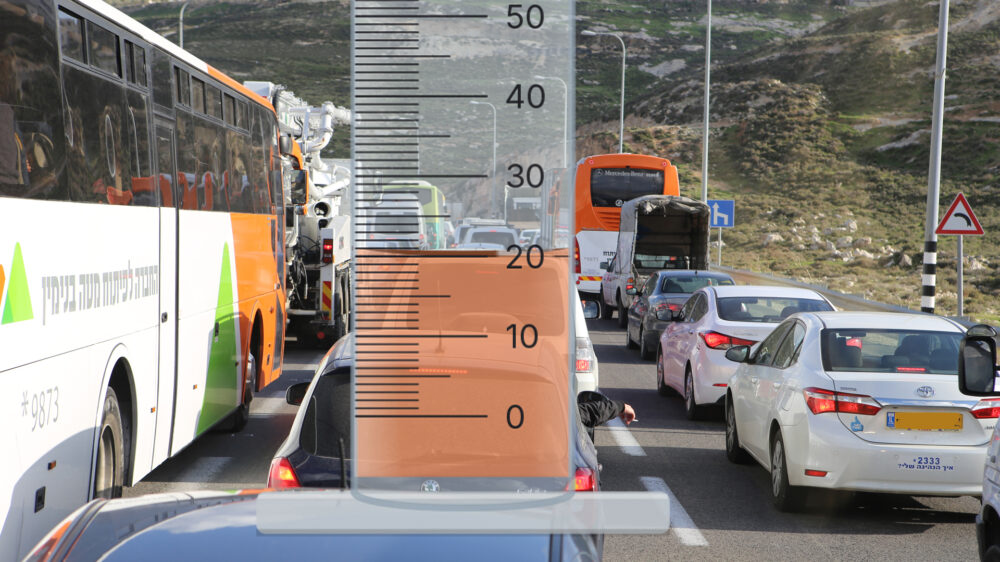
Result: 20 mL
